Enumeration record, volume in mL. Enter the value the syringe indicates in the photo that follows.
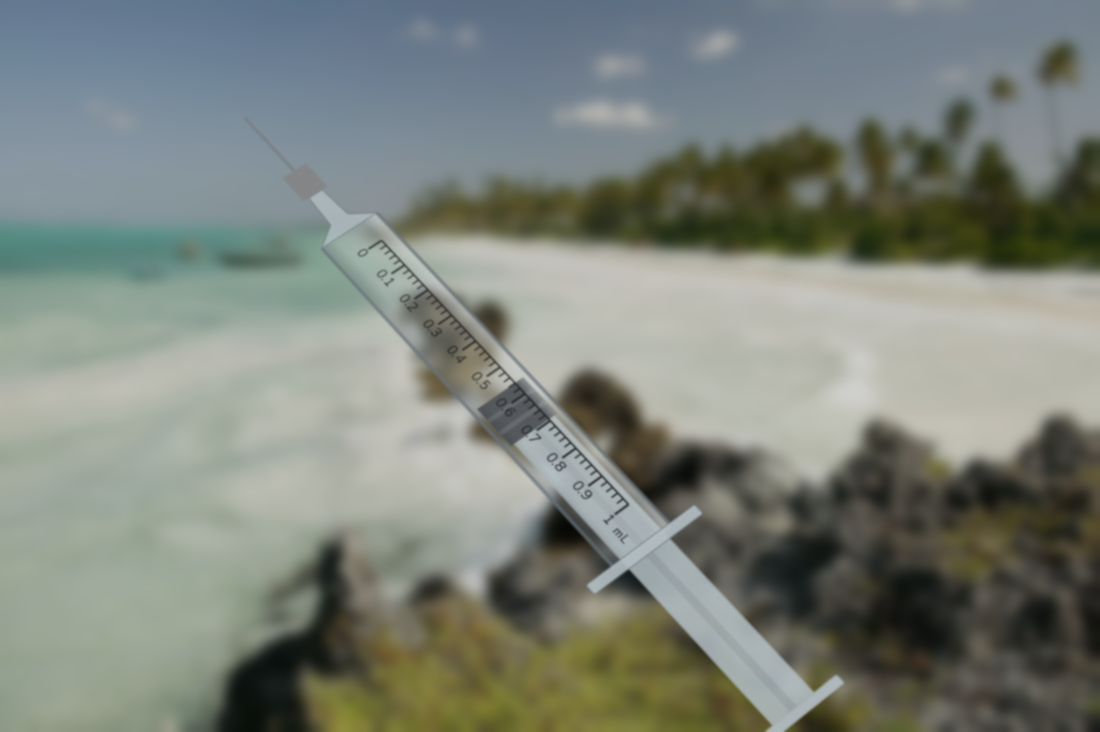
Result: 0.56 mL
